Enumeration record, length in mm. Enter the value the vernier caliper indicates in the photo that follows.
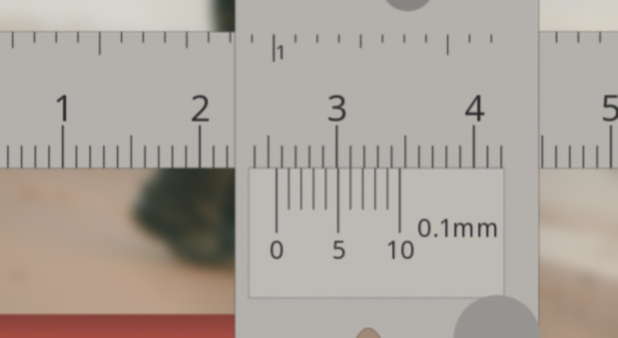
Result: 25.6 mm
